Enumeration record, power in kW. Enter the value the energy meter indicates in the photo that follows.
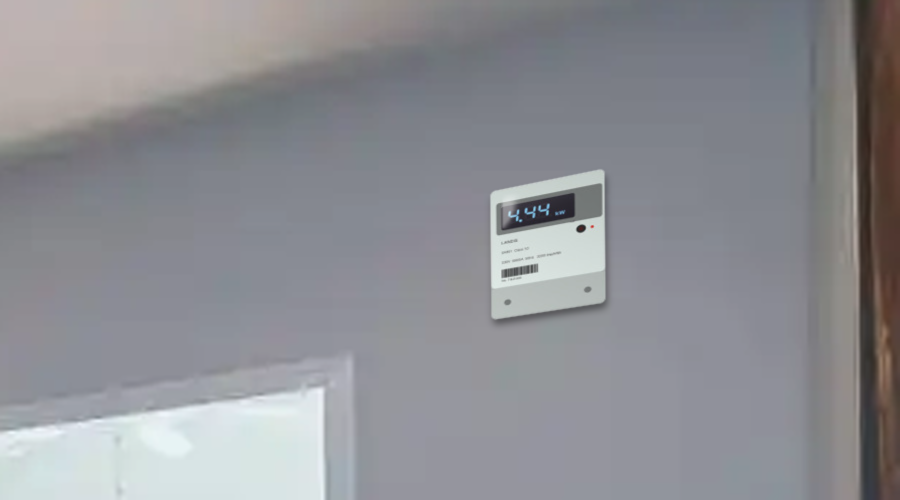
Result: 4.44 kW
